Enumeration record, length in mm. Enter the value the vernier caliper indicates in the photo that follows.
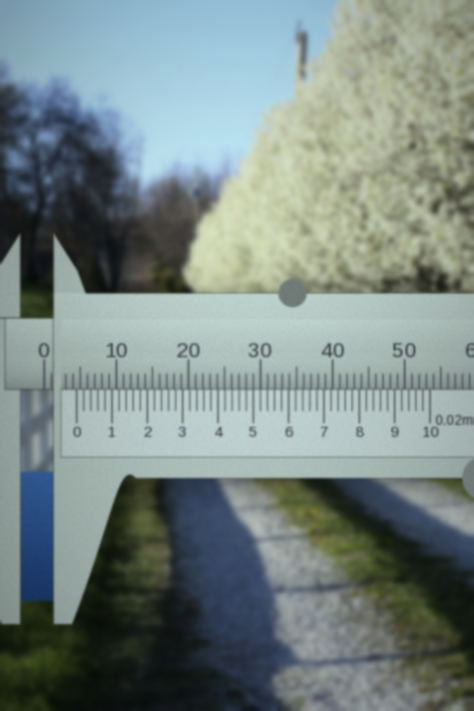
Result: 4.5 mm
